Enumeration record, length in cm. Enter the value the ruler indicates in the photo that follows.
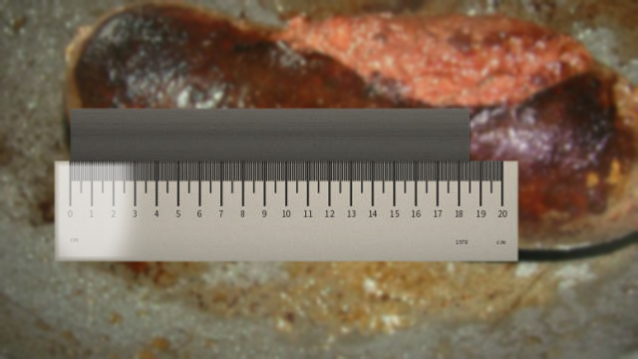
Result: 18.5 cm
